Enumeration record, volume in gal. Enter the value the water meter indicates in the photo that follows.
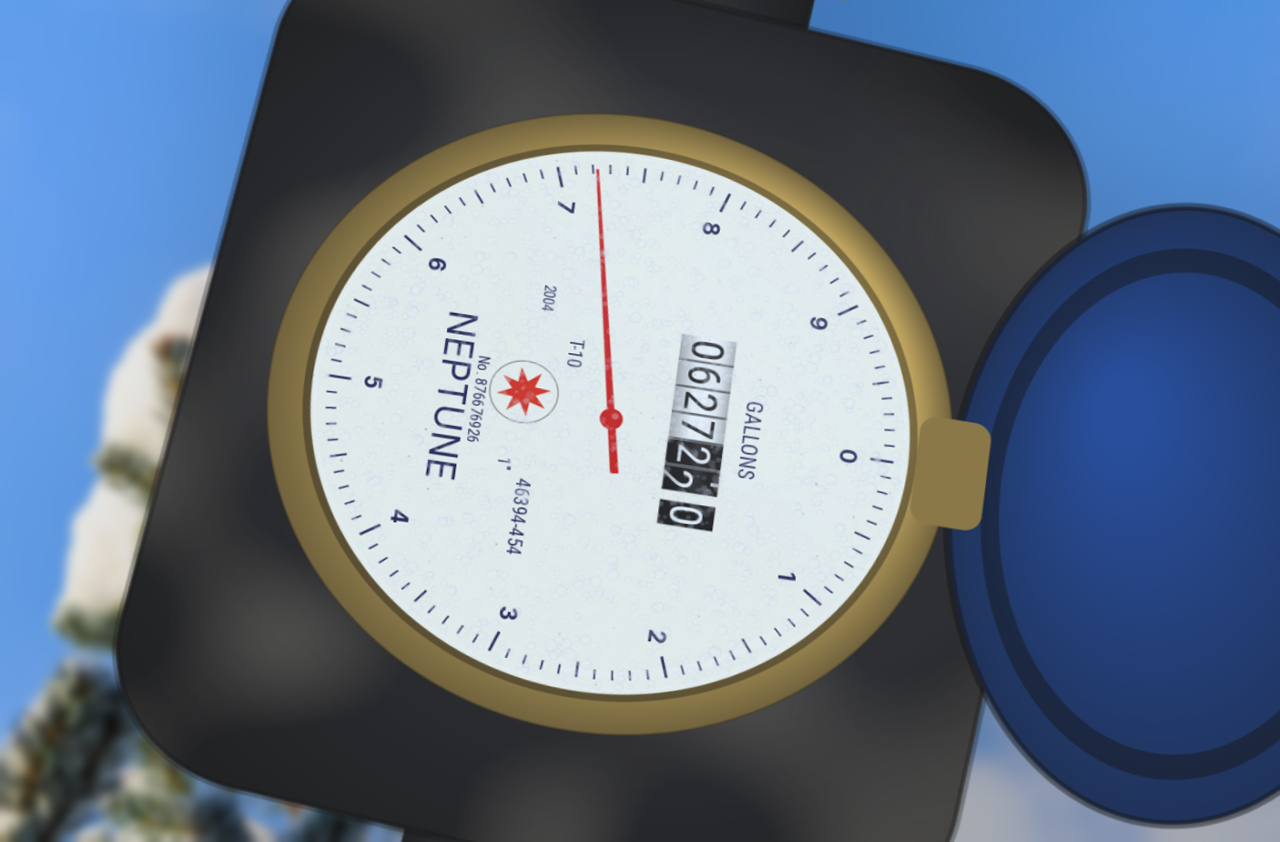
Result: 627217.2 gal
